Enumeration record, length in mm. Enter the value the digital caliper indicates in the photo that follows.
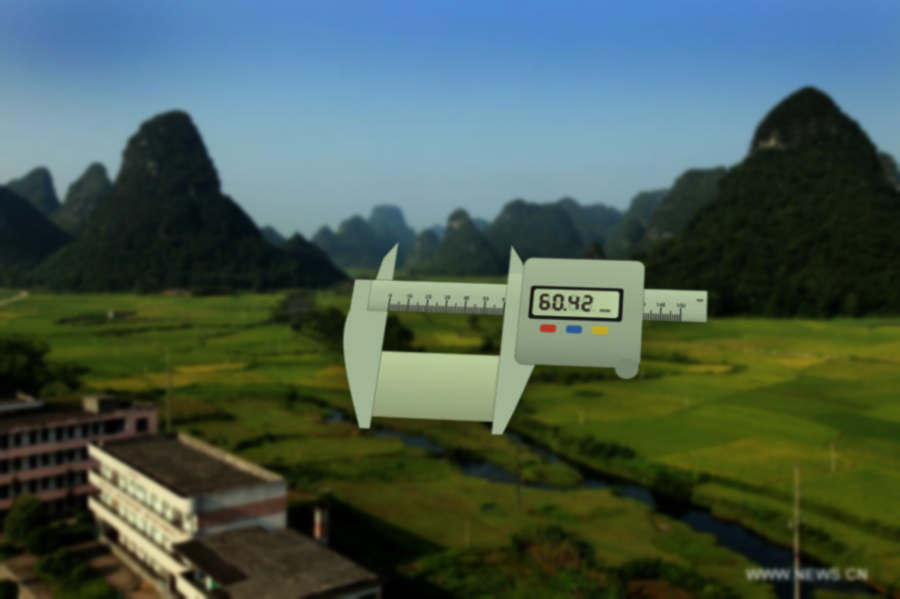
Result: 60.42 mm
